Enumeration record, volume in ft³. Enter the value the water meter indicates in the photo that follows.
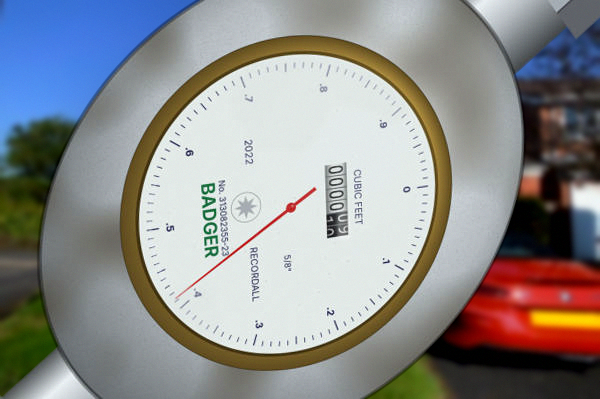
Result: 9.41 ft³
